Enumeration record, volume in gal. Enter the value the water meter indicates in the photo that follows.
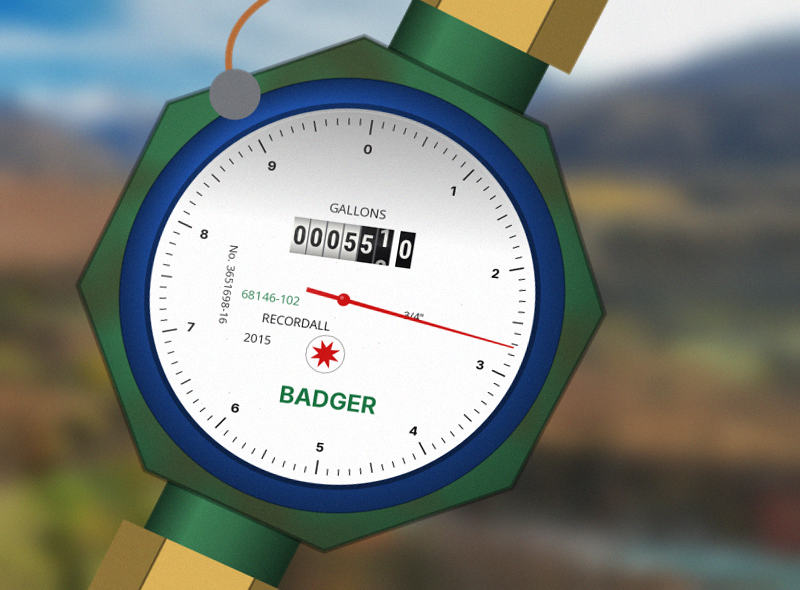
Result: 5512.7 gal
